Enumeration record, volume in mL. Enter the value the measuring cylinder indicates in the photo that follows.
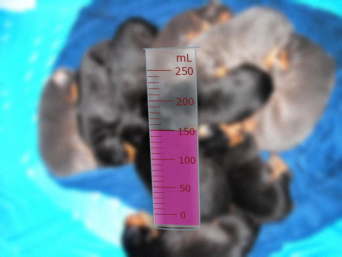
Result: 150 mL
